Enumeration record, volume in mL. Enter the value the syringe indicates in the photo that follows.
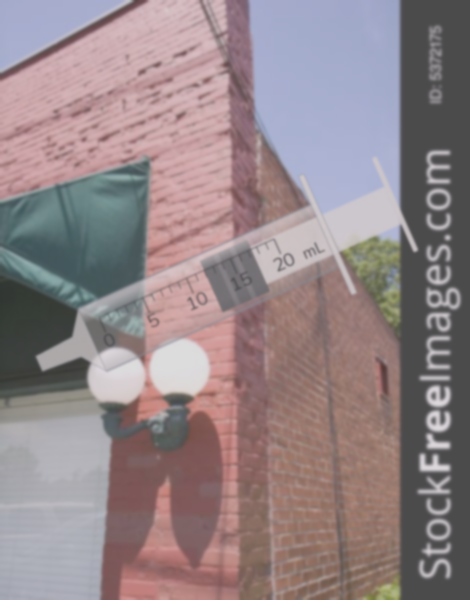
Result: 12 mL
